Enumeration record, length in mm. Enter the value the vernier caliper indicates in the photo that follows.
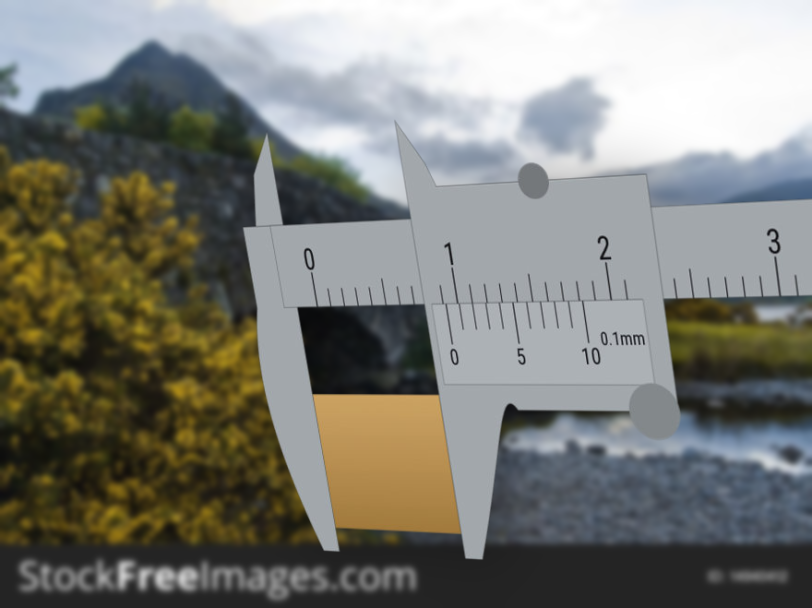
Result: 9.2 mm
